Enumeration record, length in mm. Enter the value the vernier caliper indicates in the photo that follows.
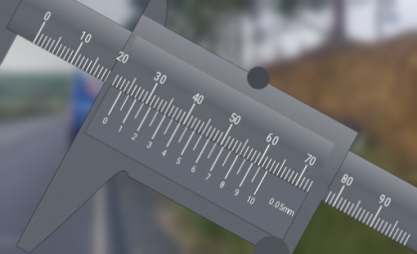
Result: 23.5 mm
